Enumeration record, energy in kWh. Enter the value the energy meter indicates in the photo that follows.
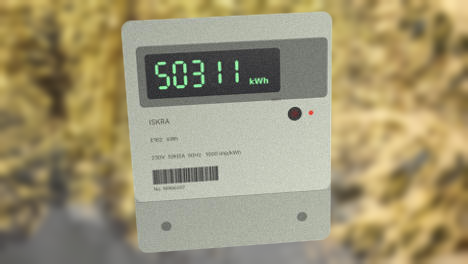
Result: 50311 kWh
